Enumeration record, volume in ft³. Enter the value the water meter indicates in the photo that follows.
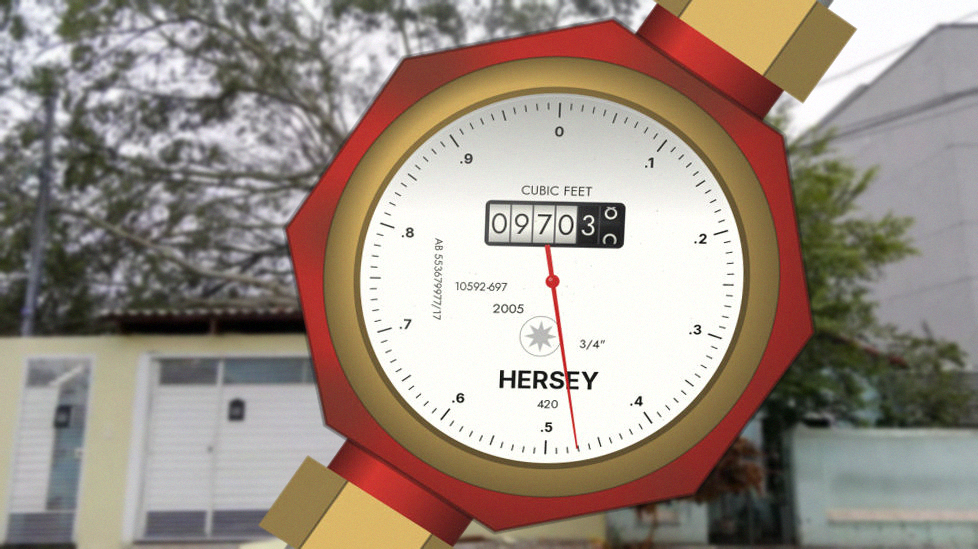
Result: 97038.47 ft³
